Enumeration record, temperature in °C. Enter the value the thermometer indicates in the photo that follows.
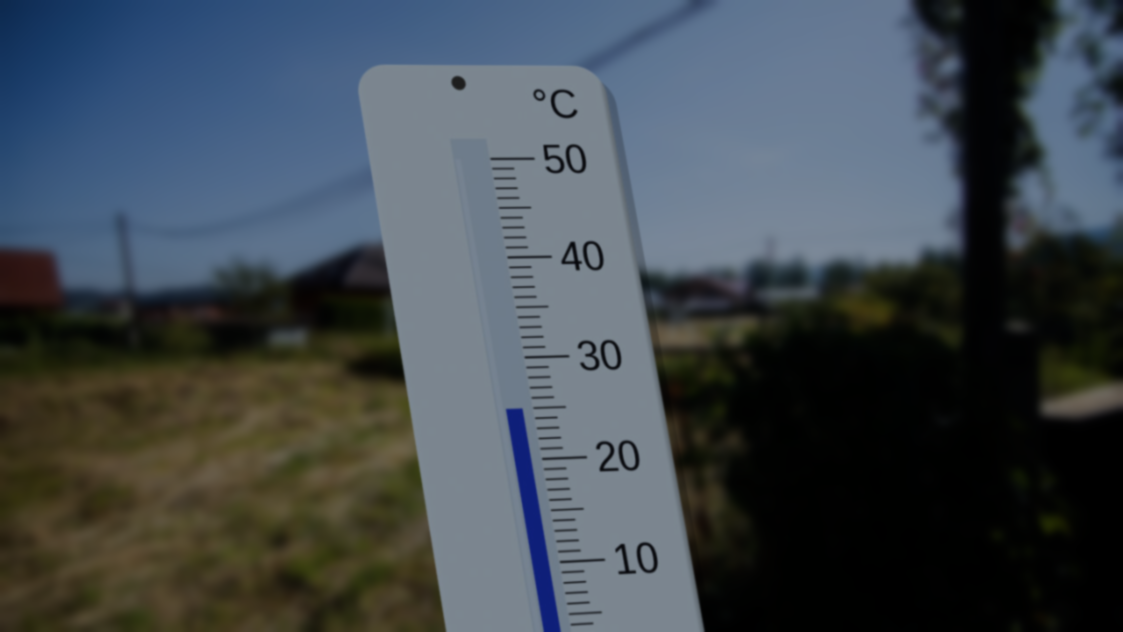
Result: 25 °C
